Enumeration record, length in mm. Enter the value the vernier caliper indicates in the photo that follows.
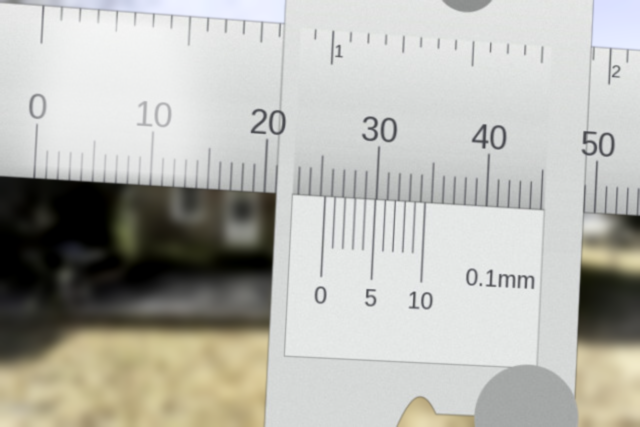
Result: 25.4 mm
